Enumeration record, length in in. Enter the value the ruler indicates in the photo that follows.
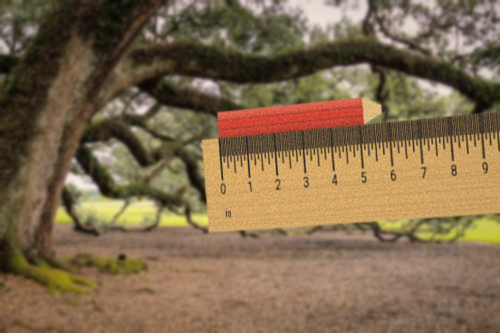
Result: 6 in
